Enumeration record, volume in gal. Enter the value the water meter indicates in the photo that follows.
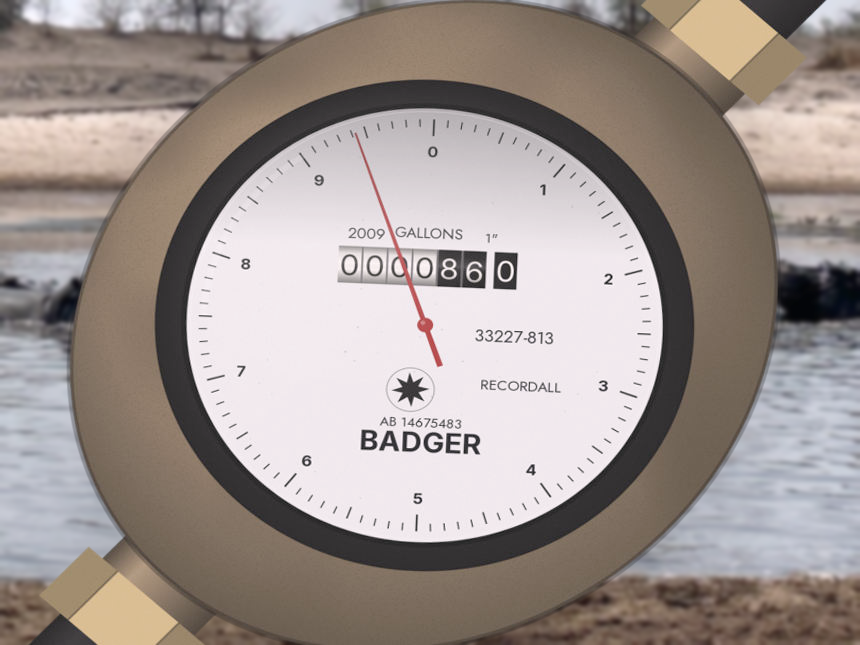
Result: 859.4 gal
